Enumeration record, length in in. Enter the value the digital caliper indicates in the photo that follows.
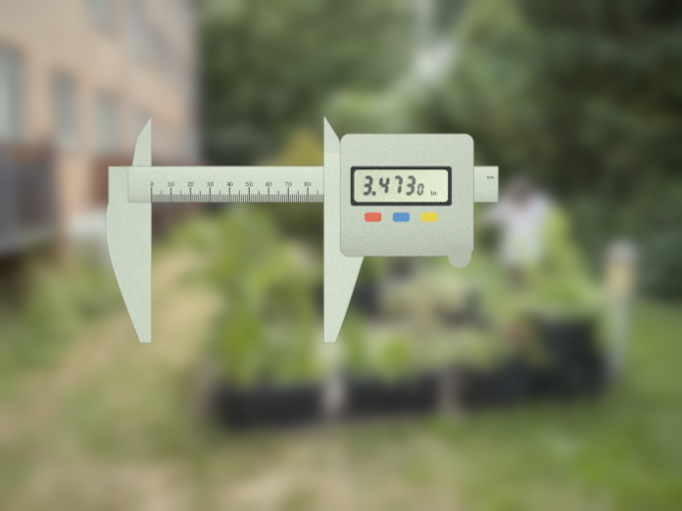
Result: 3.4730 in
